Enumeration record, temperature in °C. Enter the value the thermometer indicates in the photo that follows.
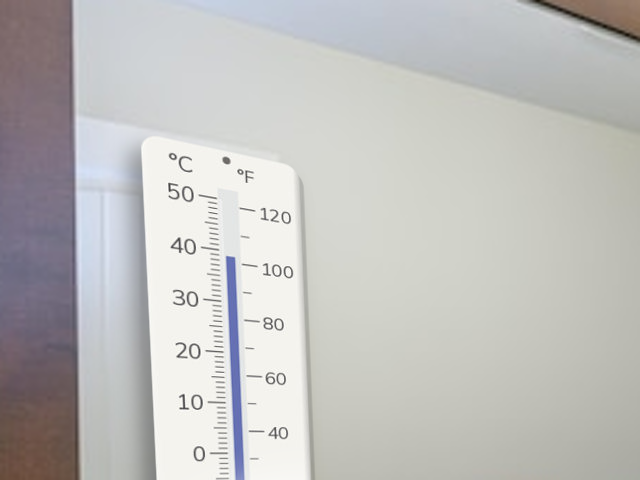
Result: 39 °C
